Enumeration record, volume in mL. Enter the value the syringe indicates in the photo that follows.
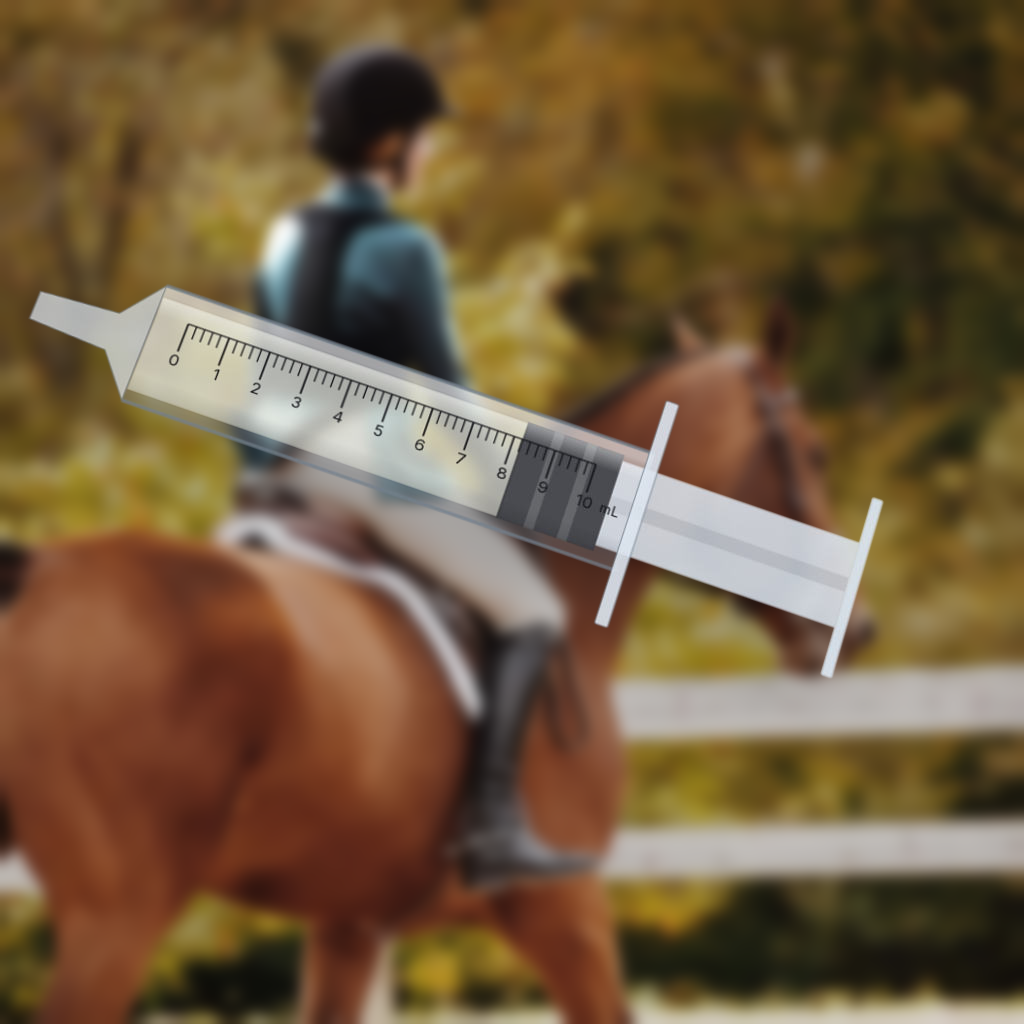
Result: 8.2 mL
